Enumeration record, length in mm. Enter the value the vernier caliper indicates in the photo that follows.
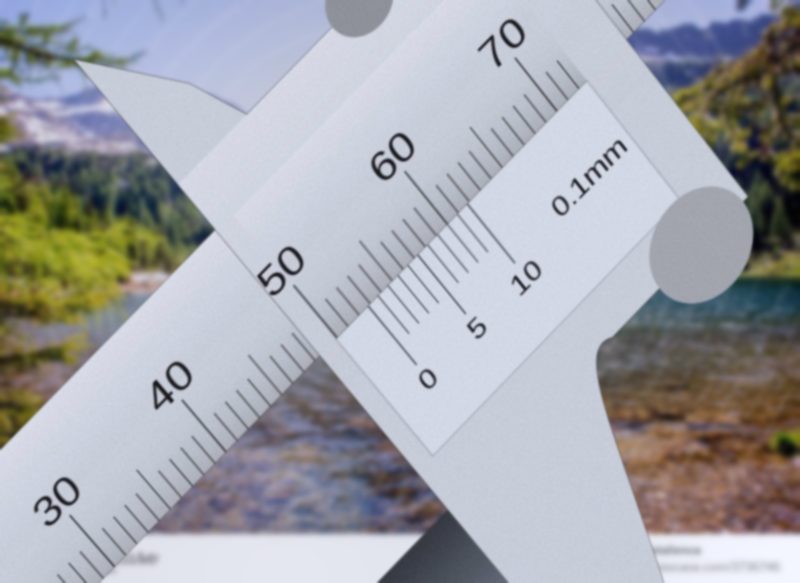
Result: 52.8 mm
